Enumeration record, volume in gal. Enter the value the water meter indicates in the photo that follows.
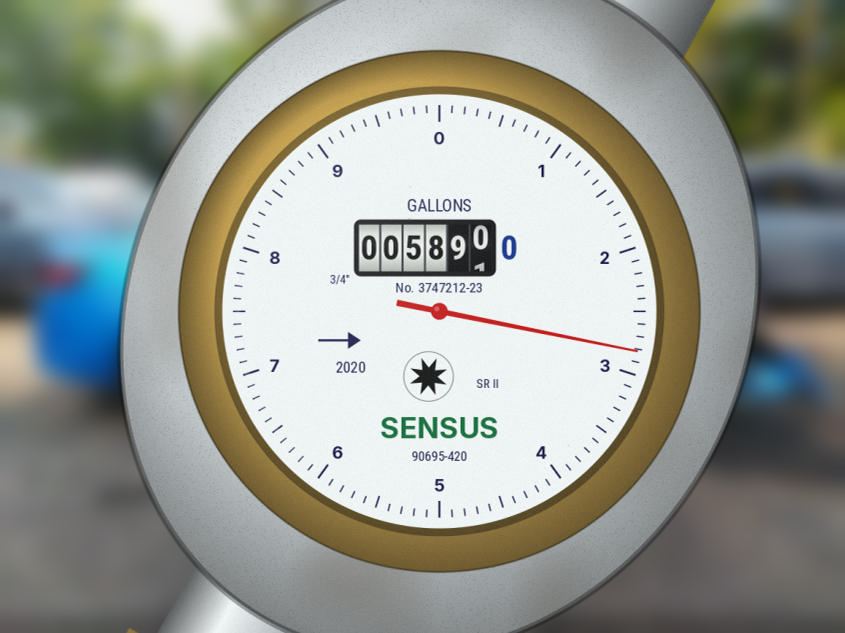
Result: 58902.8 gal
